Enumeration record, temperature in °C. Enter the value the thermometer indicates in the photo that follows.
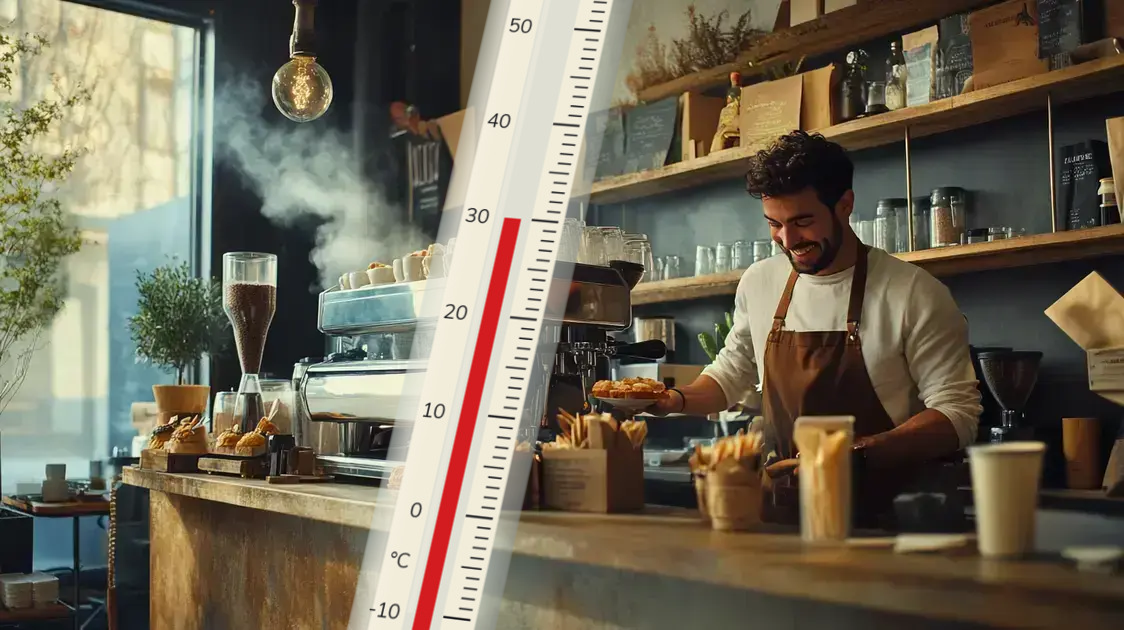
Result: 30 °C
